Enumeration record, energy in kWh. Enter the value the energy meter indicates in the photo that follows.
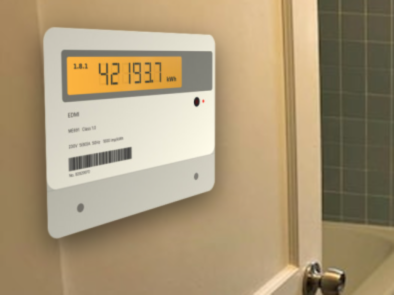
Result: 42193.7 kWh
